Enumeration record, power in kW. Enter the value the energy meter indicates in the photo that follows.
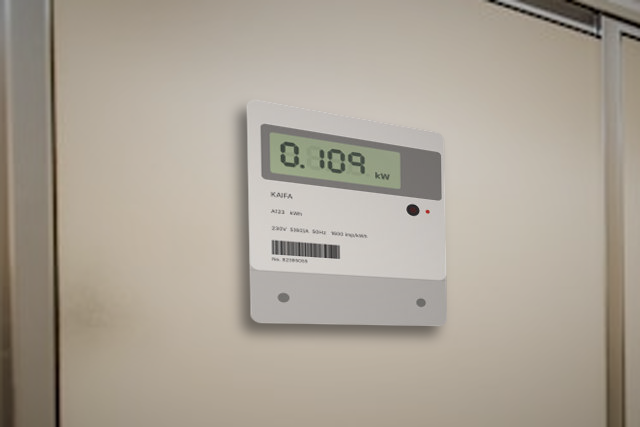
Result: 0.109 kW
